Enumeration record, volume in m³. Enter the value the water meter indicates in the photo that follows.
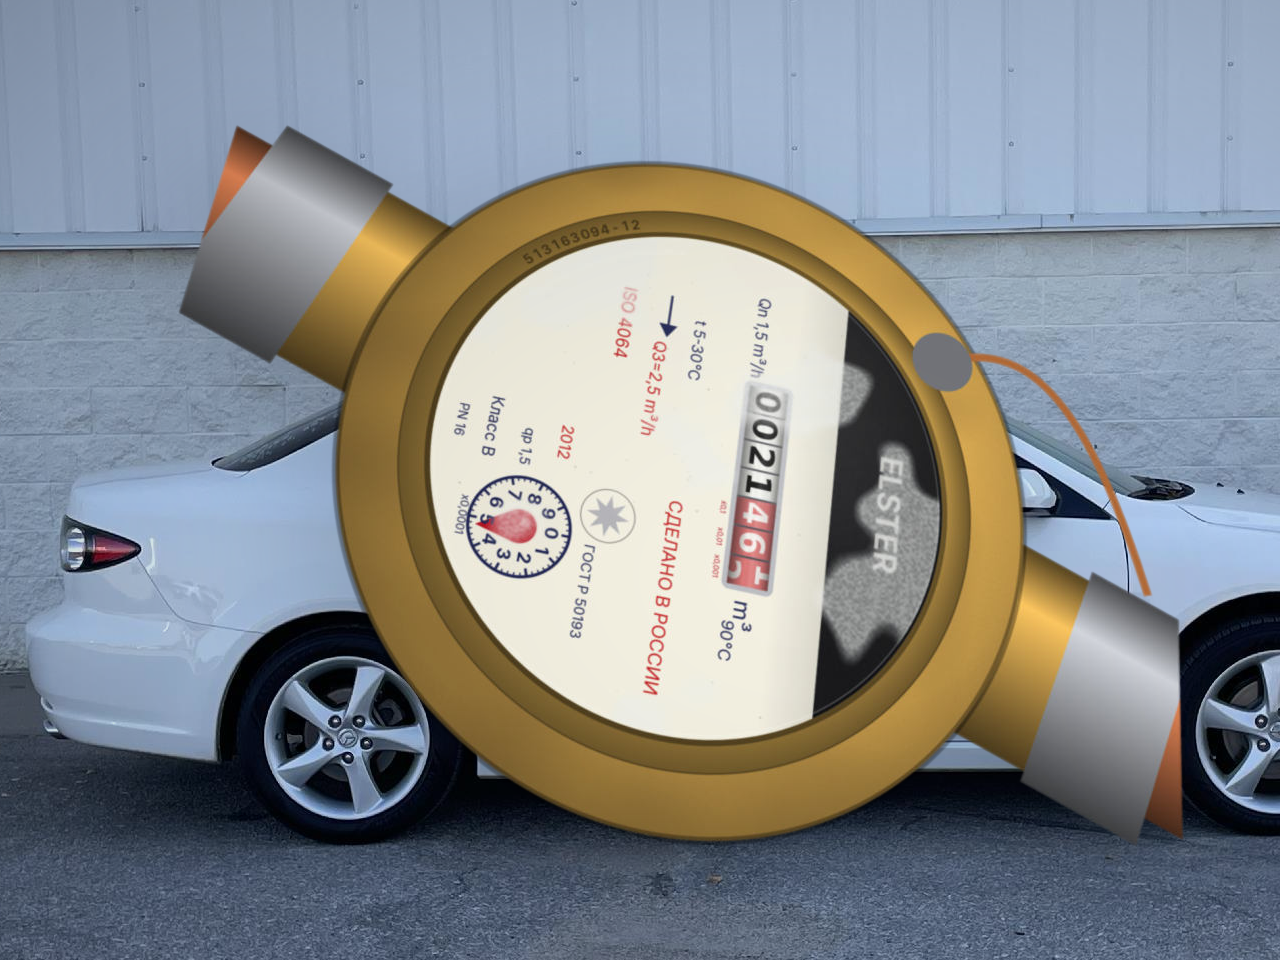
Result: 21.4614 m³
